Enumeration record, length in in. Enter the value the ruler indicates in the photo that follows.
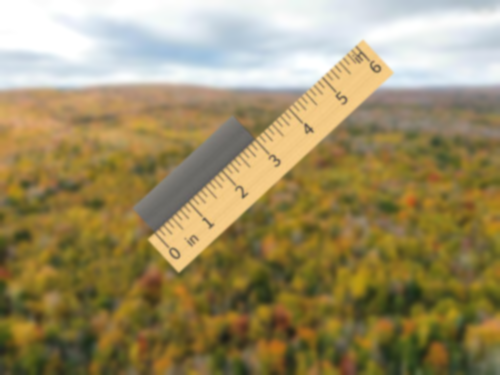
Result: 3 in
